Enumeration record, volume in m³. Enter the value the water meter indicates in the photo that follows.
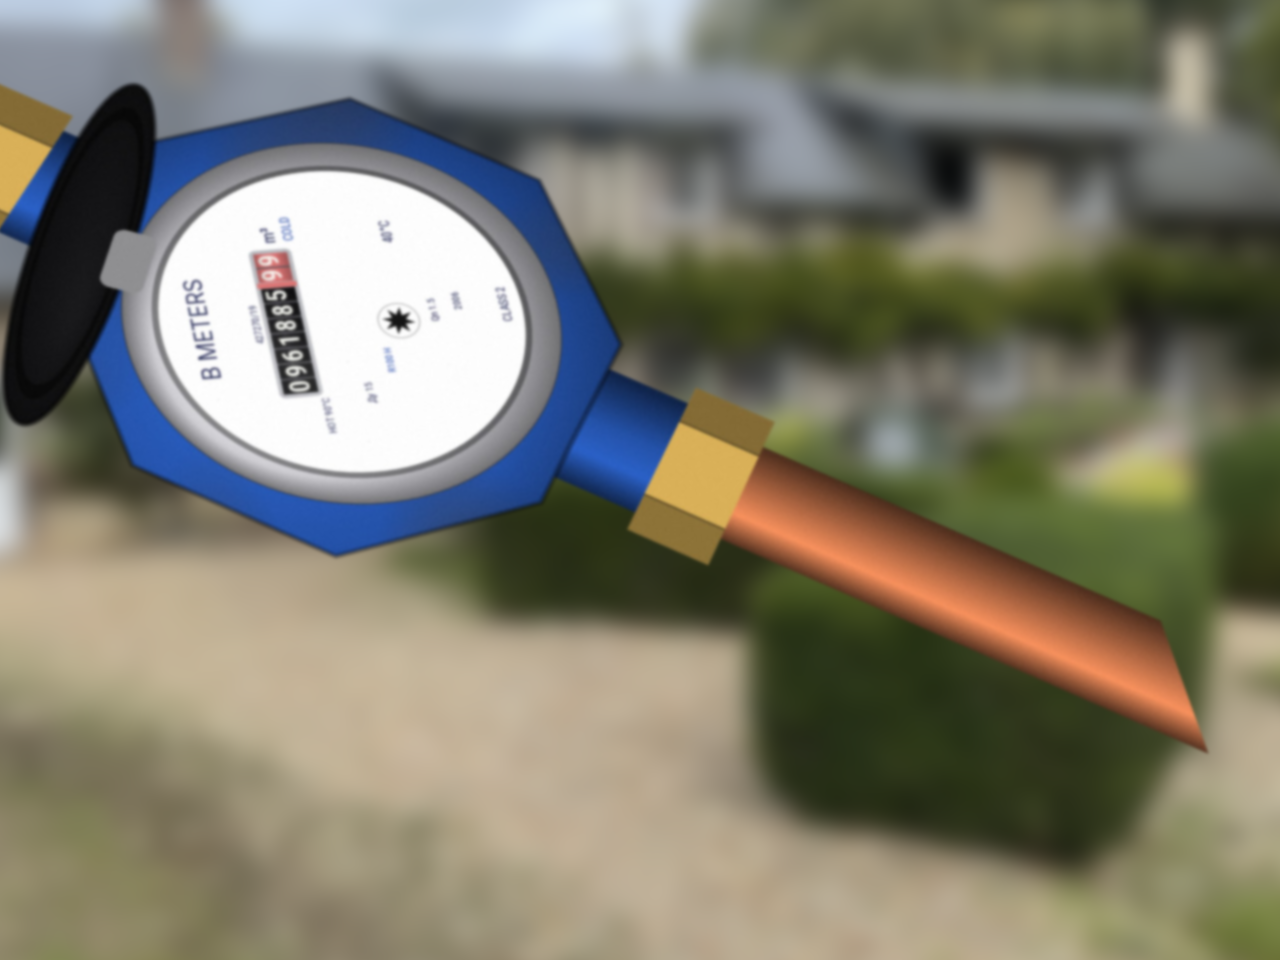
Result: 961885.99 m³
